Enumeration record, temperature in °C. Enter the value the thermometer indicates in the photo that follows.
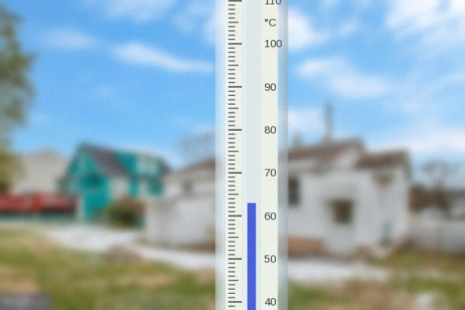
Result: 63 °C
